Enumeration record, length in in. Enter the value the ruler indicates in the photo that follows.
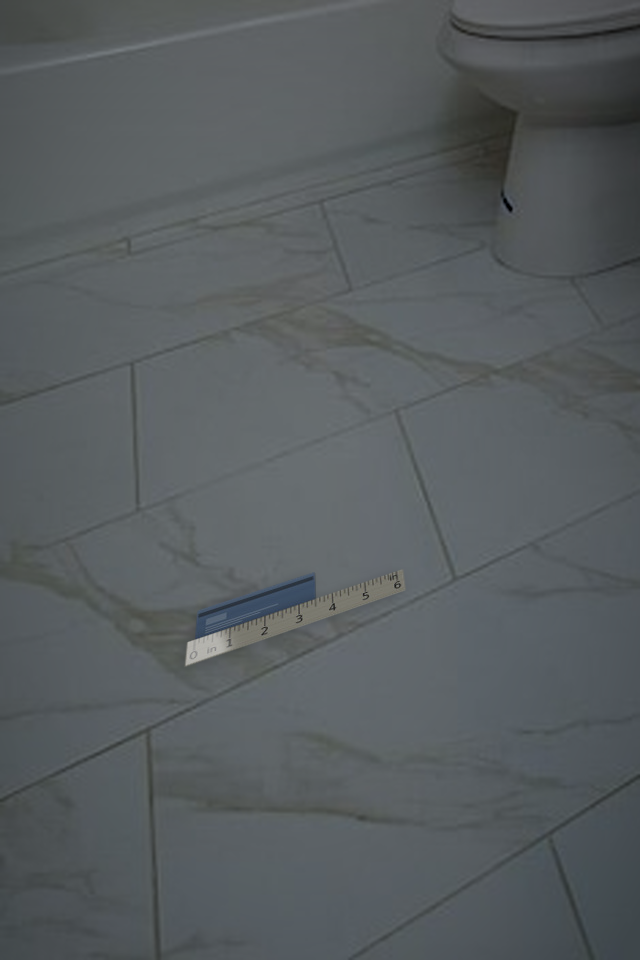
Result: 3.5 in
